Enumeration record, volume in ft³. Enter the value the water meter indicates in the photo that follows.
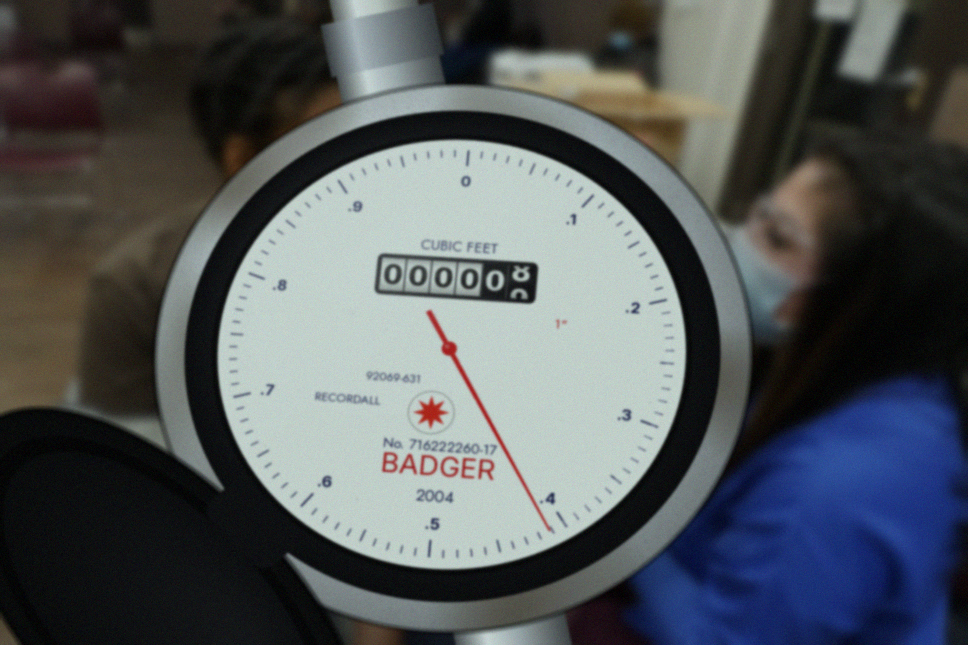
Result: 8.41 ft³
